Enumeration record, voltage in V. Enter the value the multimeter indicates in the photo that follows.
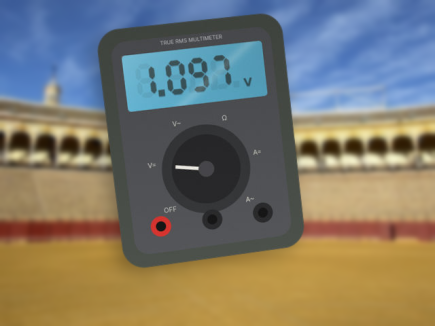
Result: 1.097 V
